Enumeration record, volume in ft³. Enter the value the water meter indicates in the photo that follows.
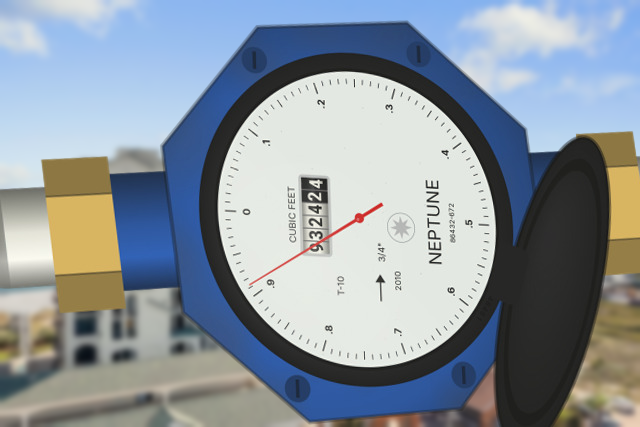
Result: 932423.91 ft³
